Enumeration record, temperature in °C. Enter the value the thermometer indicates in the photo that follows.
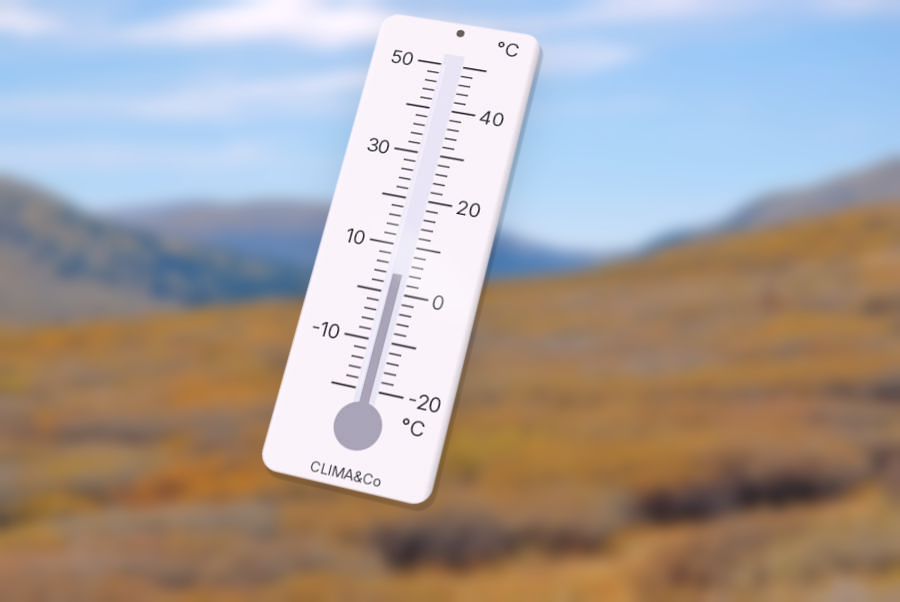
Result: 4 °C
